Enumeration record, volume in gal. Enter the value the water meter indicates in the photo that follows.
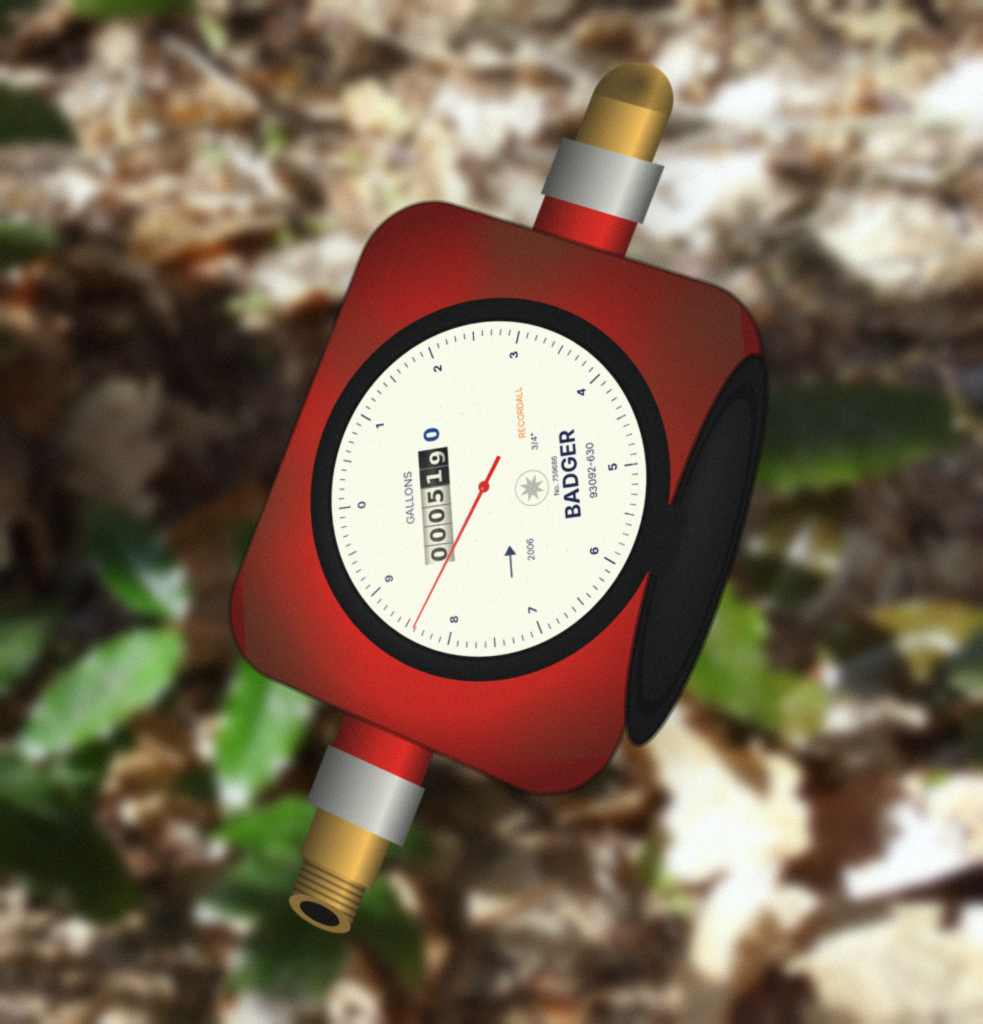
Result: 5188.4 gal
